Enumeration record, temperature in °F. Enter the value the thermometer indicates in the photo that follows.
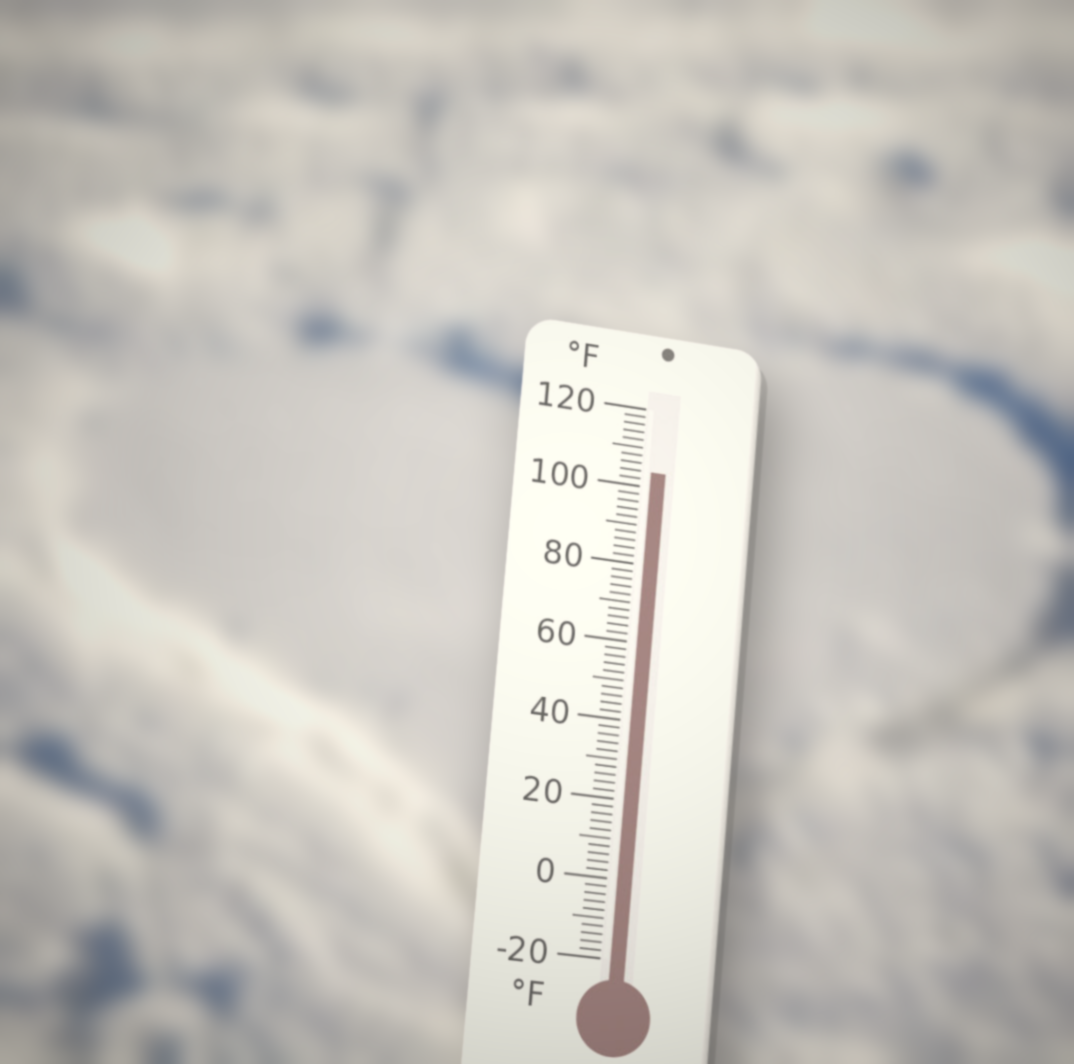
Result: 104 °F
